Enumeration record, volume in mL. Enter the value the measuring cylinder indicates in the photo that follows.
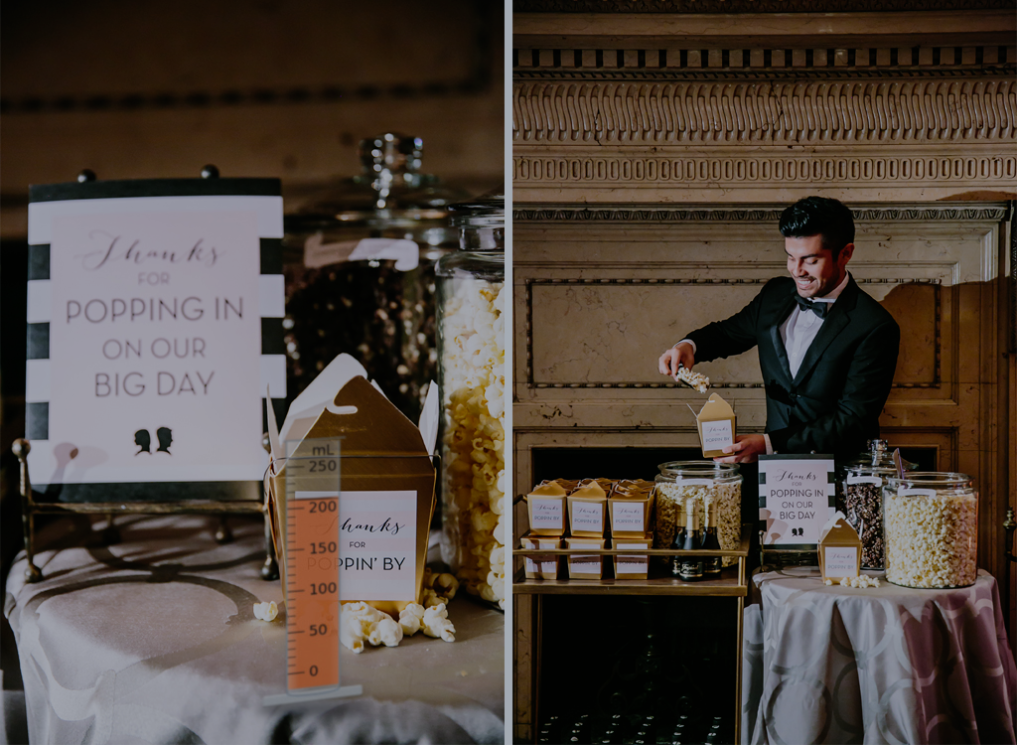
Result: 210 mL
